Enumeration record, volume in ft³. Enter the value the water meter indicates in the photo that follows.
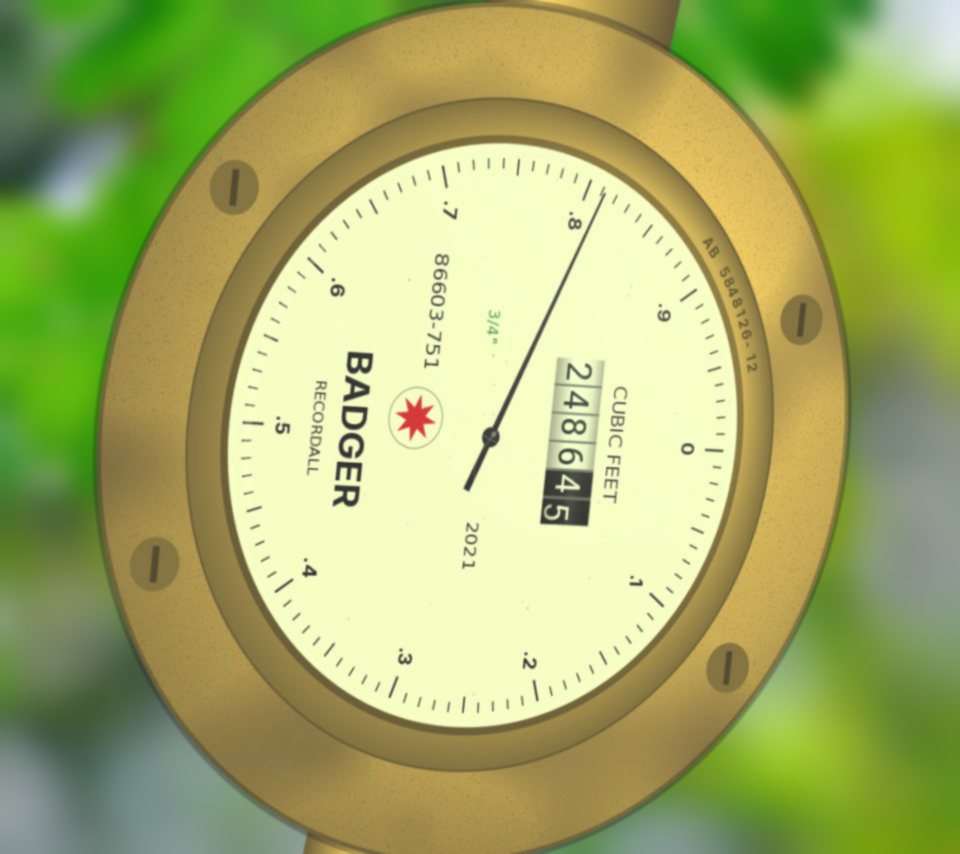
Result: 248644.81 ft³
